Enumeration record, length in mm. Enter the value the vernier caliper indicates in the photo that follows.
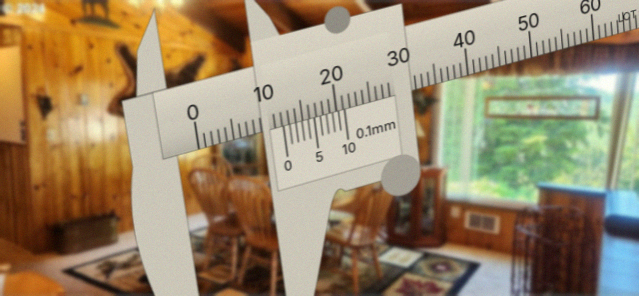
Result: 12.2 mm
